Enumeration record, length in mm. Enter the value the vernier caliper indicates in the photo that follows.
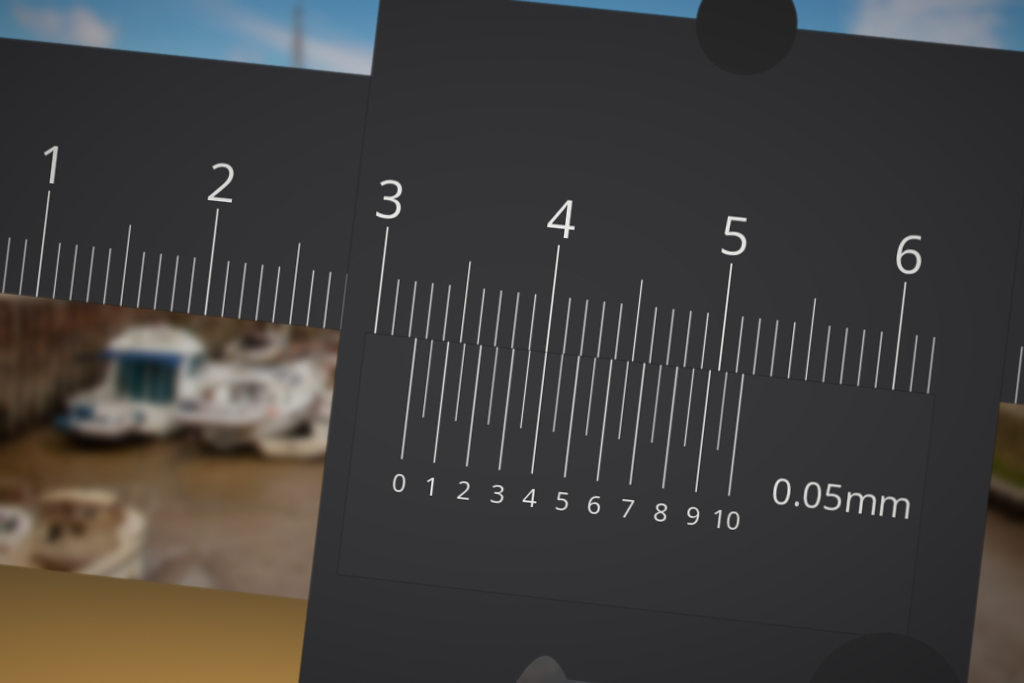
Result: 32.4 mm
